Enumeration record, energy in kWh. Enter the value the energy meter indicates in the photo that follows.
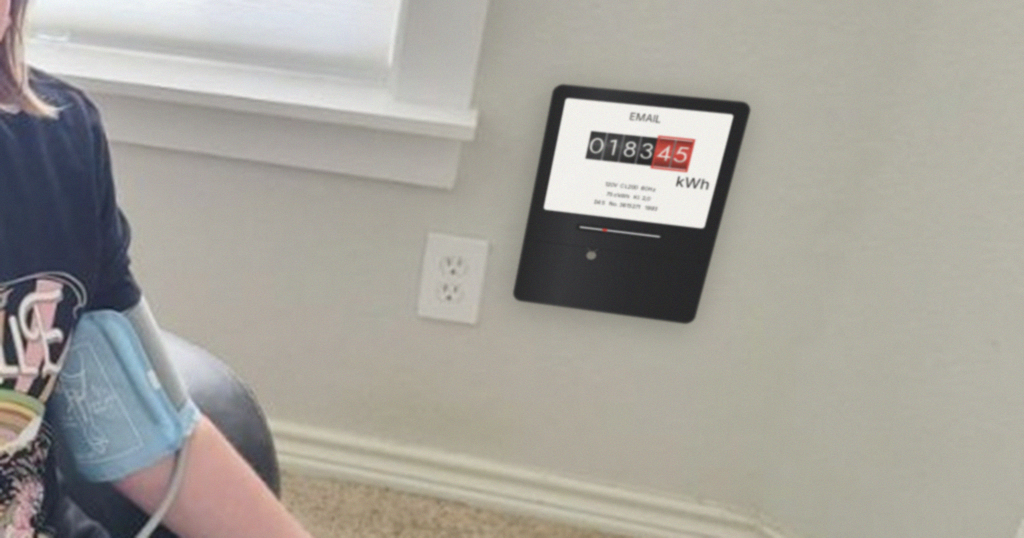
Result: 183.45 kWh
